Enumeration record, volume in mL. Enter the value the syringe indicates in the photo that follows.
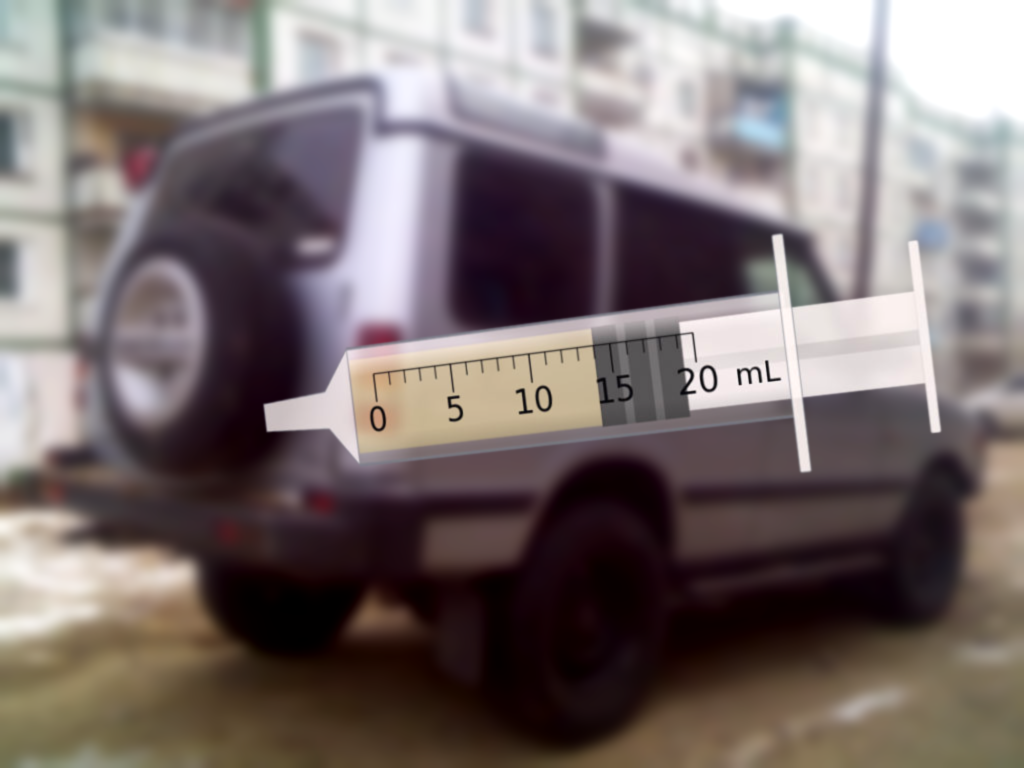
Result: 14 mL
